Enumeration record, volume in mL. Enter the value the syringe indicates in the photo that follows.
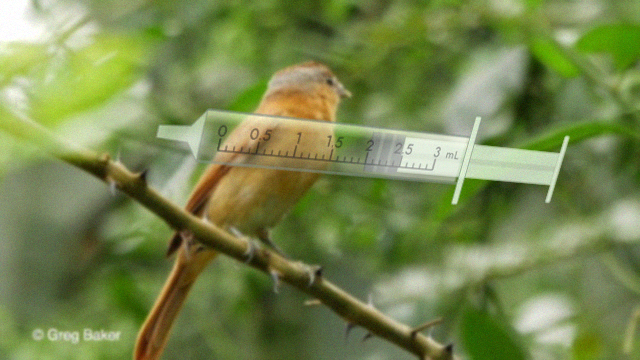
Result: 2 mL
